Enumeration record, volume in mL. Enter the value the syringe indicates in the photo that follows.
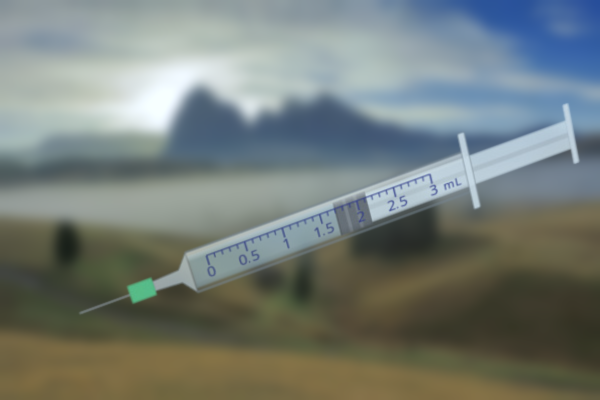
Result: 1.7 mL
